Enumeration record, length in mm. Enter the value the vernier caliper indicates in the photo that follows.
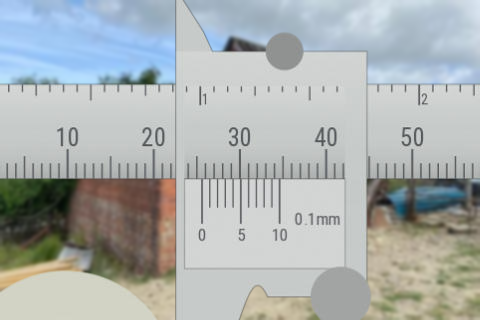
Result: 25.6 mm
